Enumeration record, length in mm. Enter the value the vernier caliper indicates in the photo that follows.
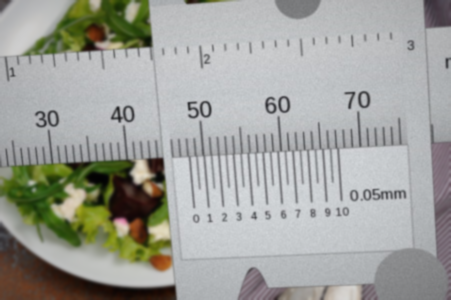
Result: 48.2 mm
